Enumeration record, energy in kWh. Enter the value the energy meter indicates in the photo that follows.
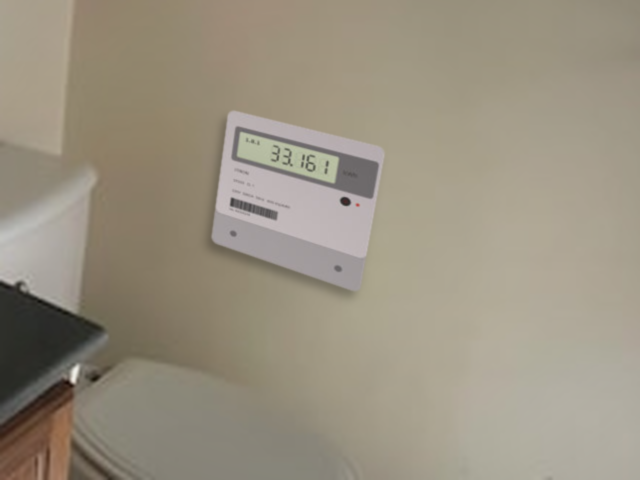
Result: 33.161 kWh
